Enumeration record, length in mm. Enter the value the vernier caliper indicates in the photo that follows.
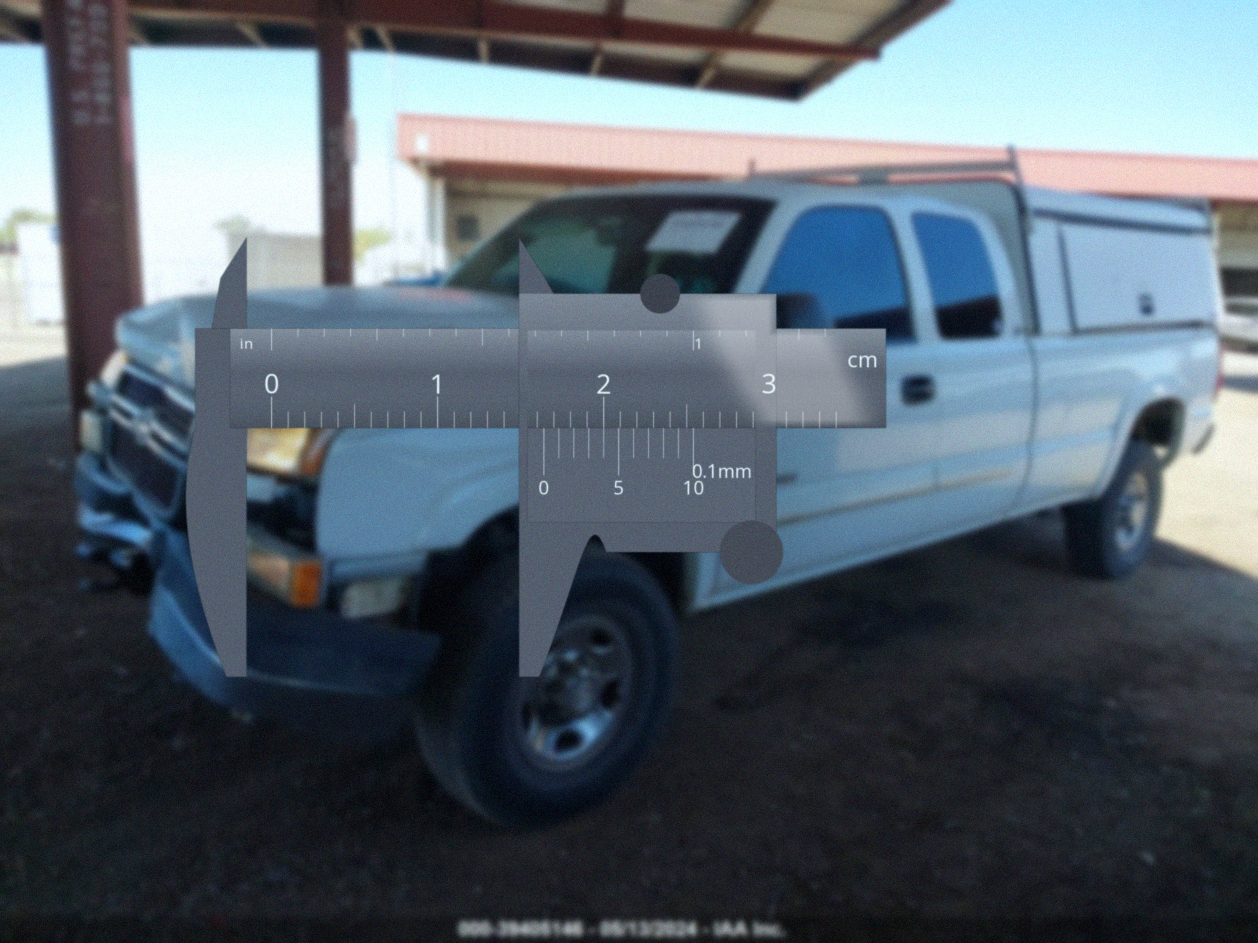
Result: 16.4 mm
